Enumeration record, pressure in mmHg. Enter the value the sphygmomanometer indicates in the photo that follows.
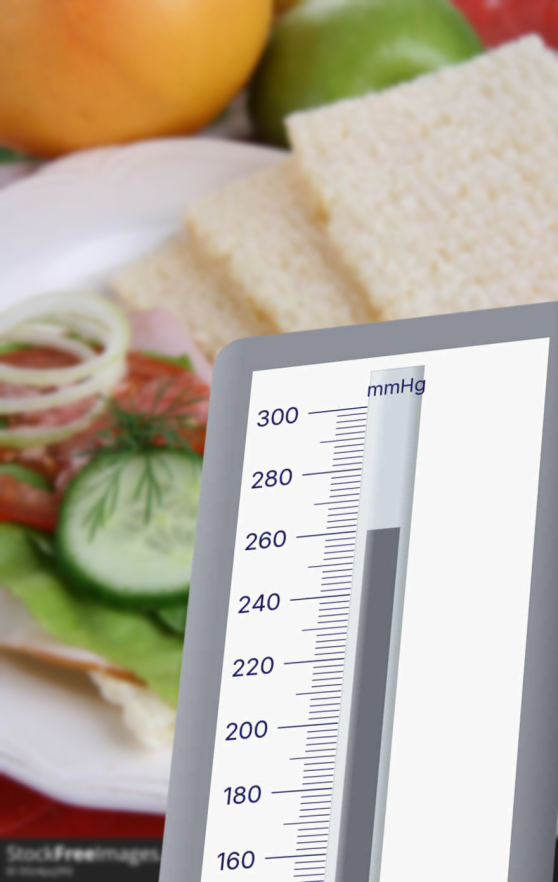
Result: 260 mmHg
